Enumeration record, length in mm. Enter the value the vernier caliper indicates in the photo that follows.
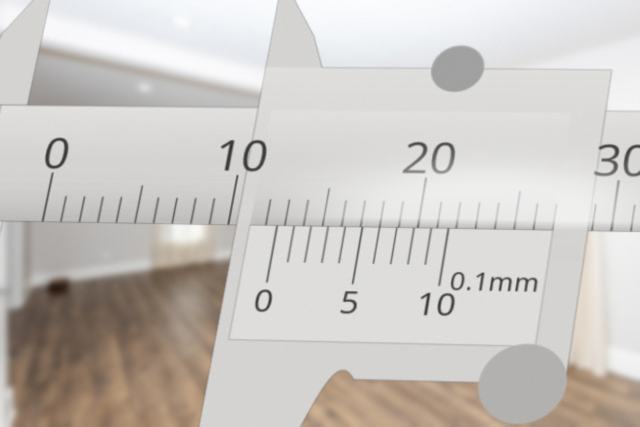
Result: 12.6 mm
